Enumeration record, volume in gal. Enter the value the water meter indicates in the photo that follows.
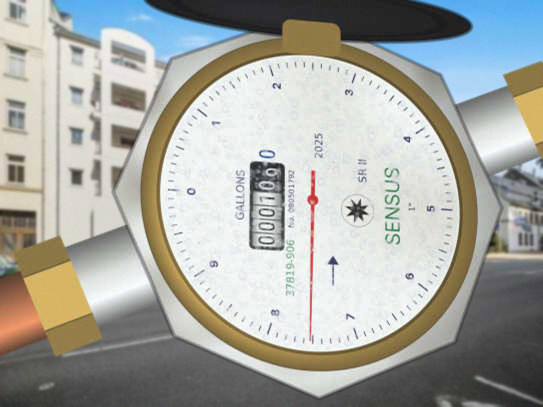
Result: 1087.5 gal
